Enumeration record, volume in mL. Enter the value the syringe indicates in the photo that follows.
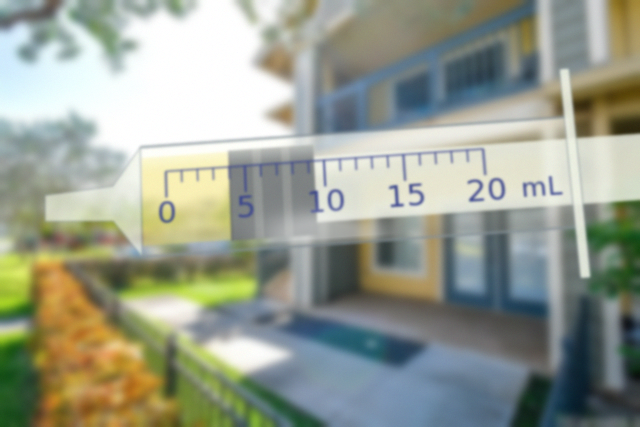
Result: 4 mL
